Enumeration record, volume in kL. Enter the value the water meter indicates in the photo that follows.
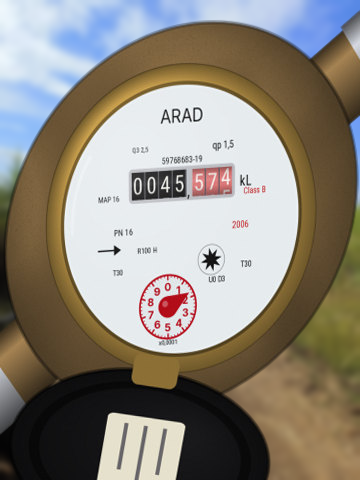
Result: 45.5741 kL
